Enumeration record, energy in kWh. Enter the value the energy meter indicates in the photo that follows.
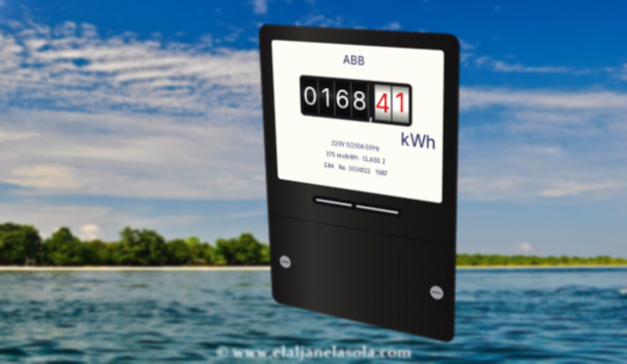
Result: 168.41 kWh
